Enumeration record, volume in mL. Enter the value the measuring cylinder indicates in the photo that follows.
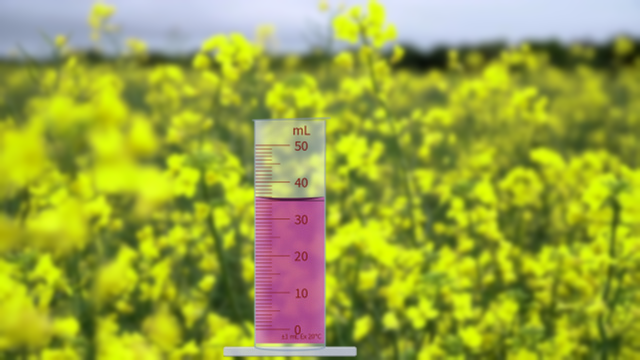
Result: 35 mL
